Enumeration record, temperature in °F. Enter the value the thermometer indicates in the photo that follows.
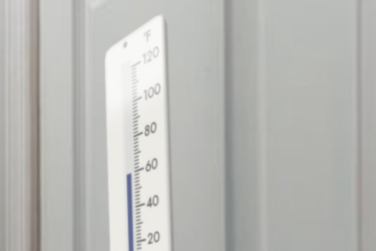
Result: 60 °F
